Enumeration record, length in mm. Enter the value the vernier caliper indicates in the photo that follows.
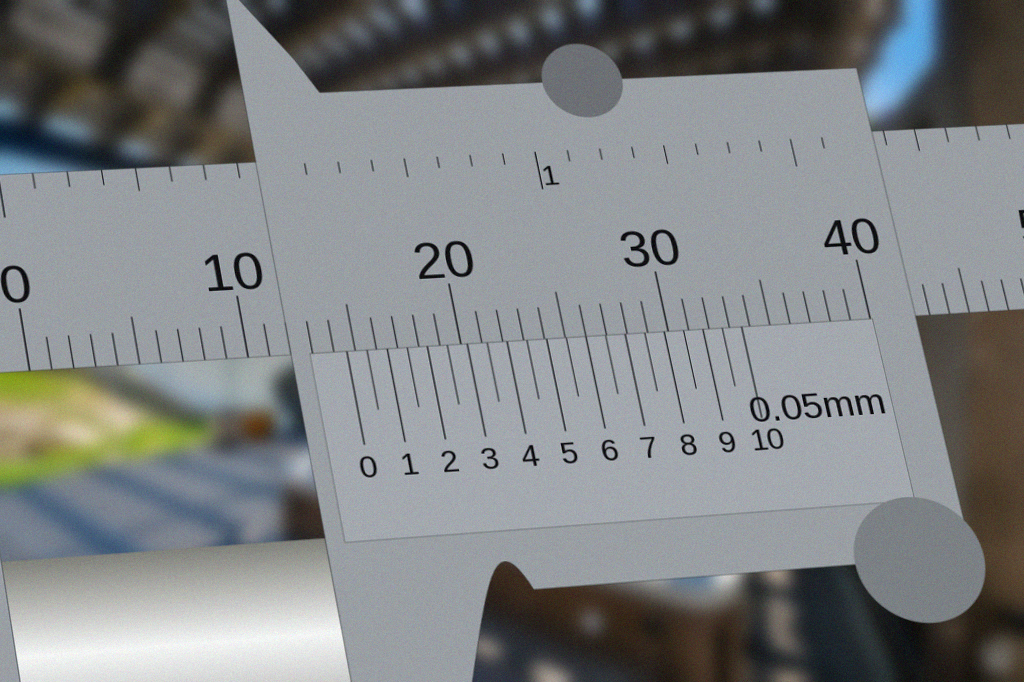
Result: 14.6 mm
